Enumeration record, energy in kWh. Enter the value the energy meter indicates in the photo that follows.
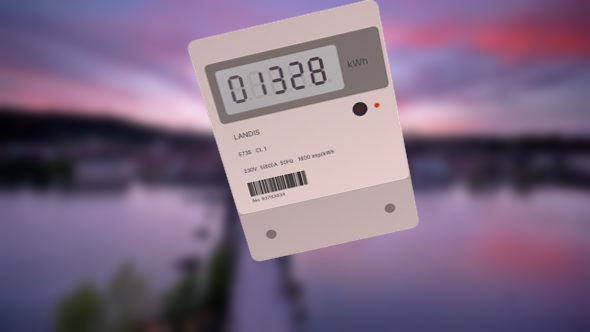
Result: 1328 kWh
